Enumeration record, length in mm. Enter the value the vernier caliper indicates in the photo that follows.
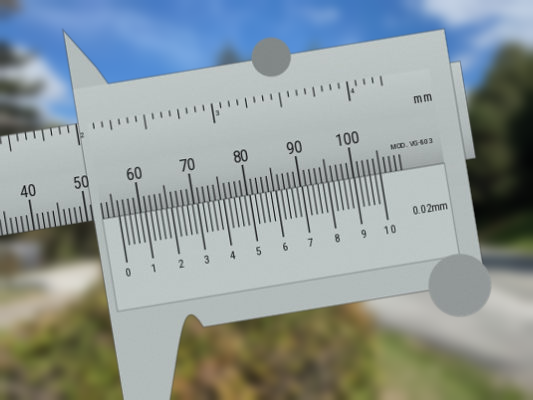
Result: 56.0 mm
